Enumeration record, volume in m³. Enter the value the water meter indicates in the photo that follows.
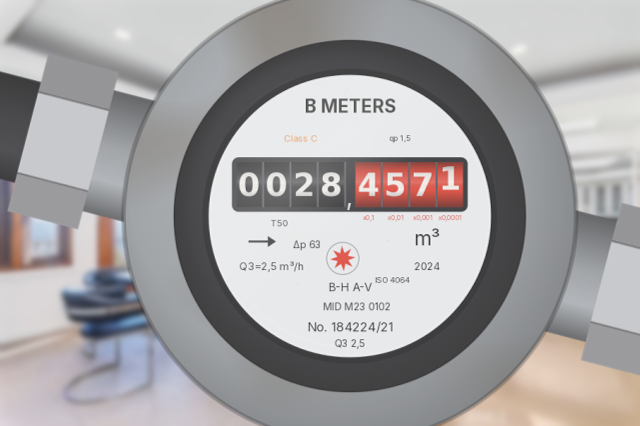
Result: 28.4571 m³
